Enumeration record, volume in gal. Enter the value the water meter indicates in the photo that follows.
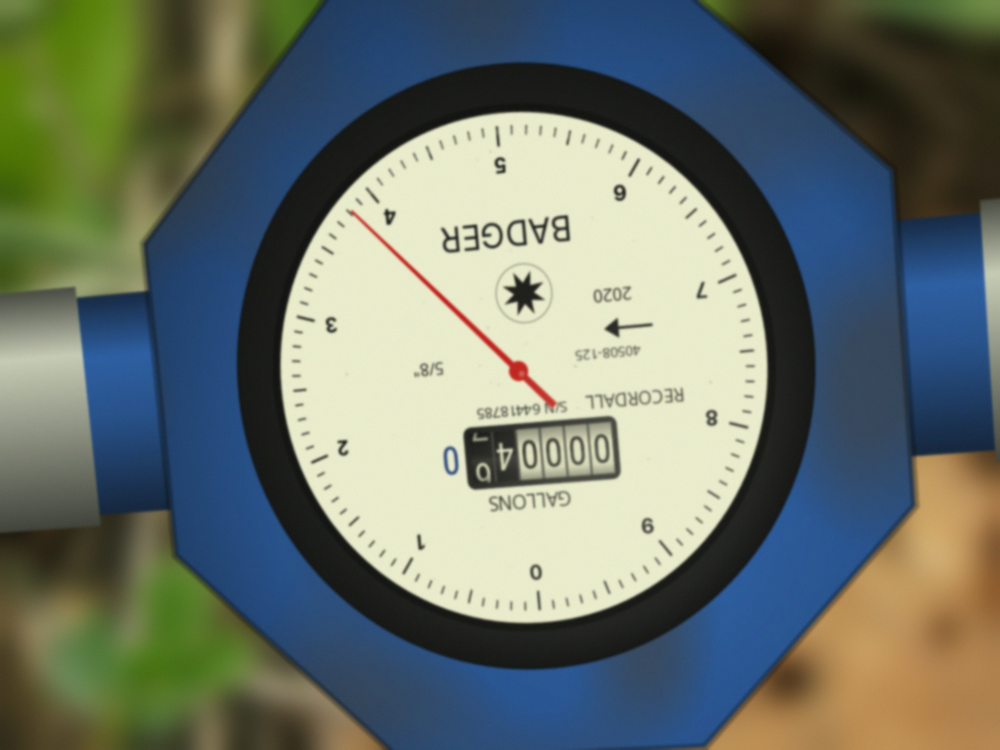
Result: 463.8 gal
